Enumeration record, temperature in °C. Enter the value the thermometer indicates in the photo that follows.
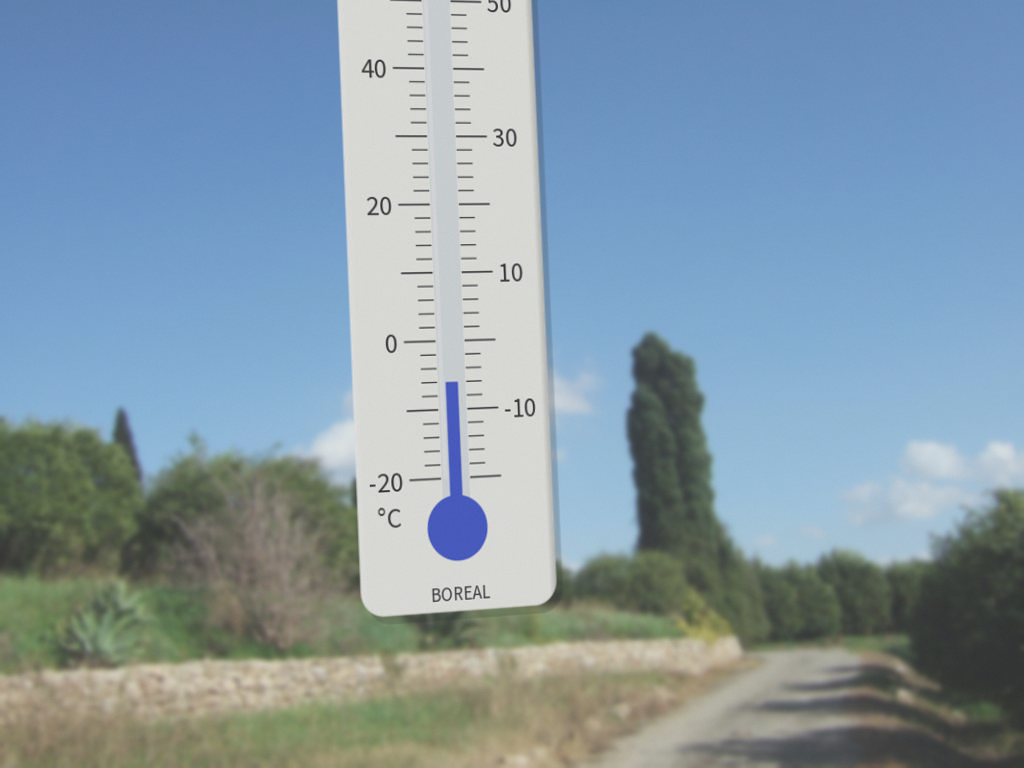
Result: -6 °C
